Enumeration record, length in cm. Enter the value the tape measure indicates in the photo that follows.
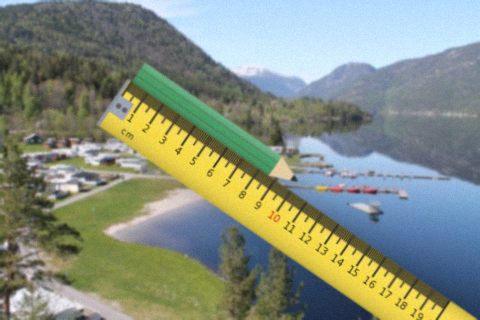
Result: 10 cm
